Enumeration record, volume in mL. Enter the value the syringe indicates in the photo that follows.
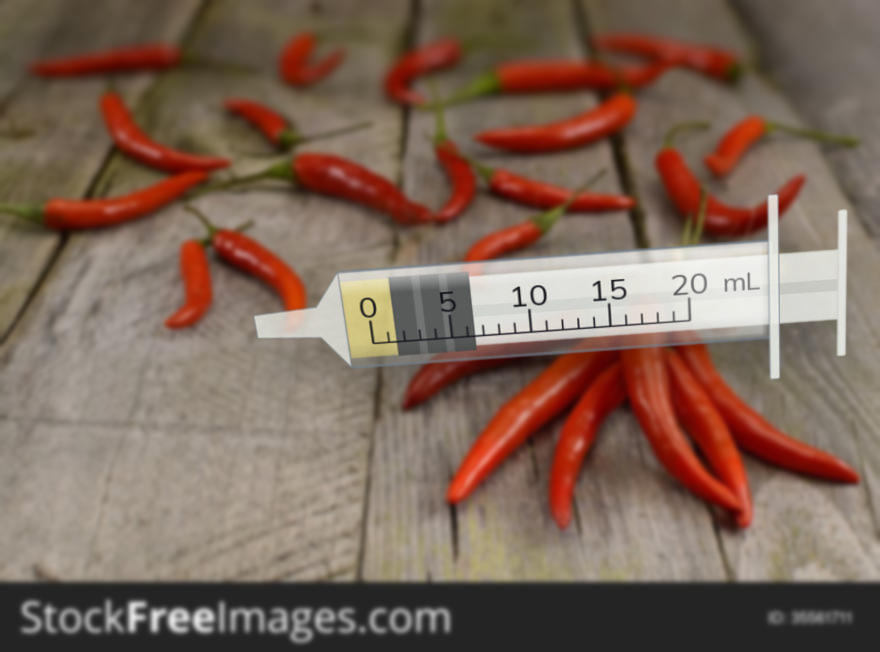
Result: 1.5 mL
